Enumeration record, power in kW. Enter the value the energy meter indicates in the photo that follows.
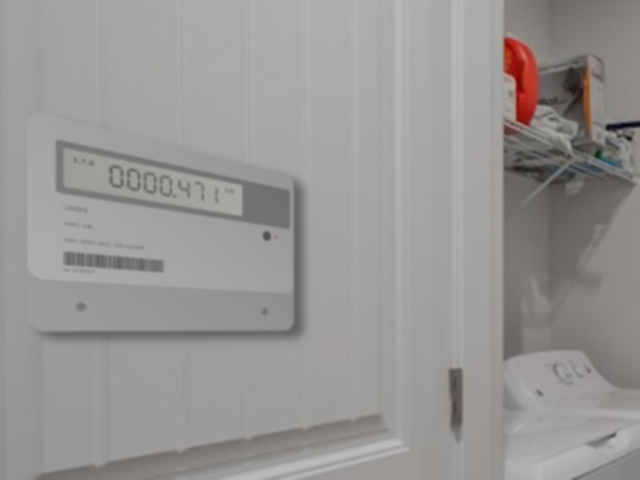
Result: 0.471 kW
